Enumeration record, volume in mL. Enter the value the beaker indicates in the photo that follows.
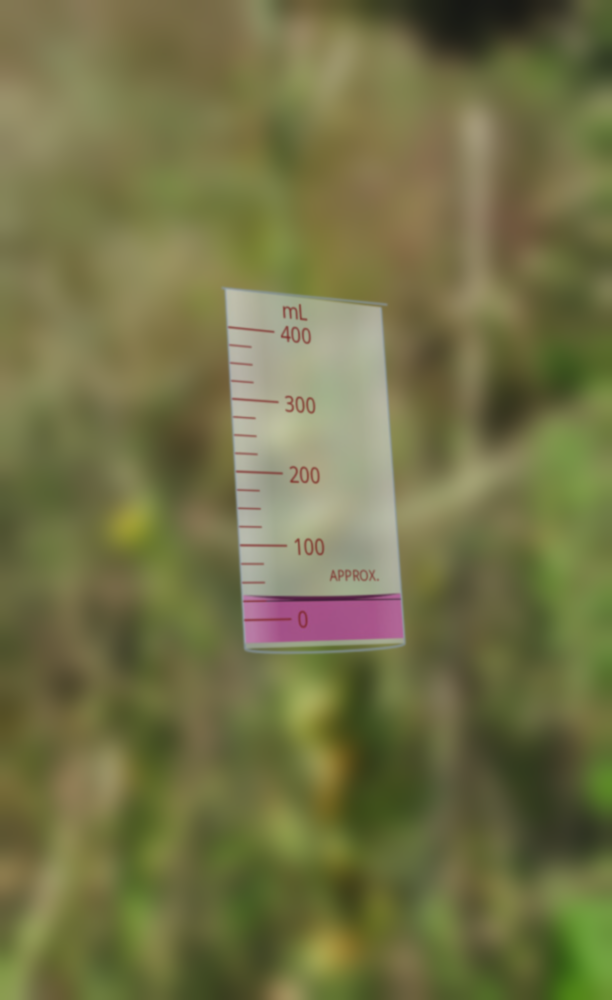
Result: 25 mL
